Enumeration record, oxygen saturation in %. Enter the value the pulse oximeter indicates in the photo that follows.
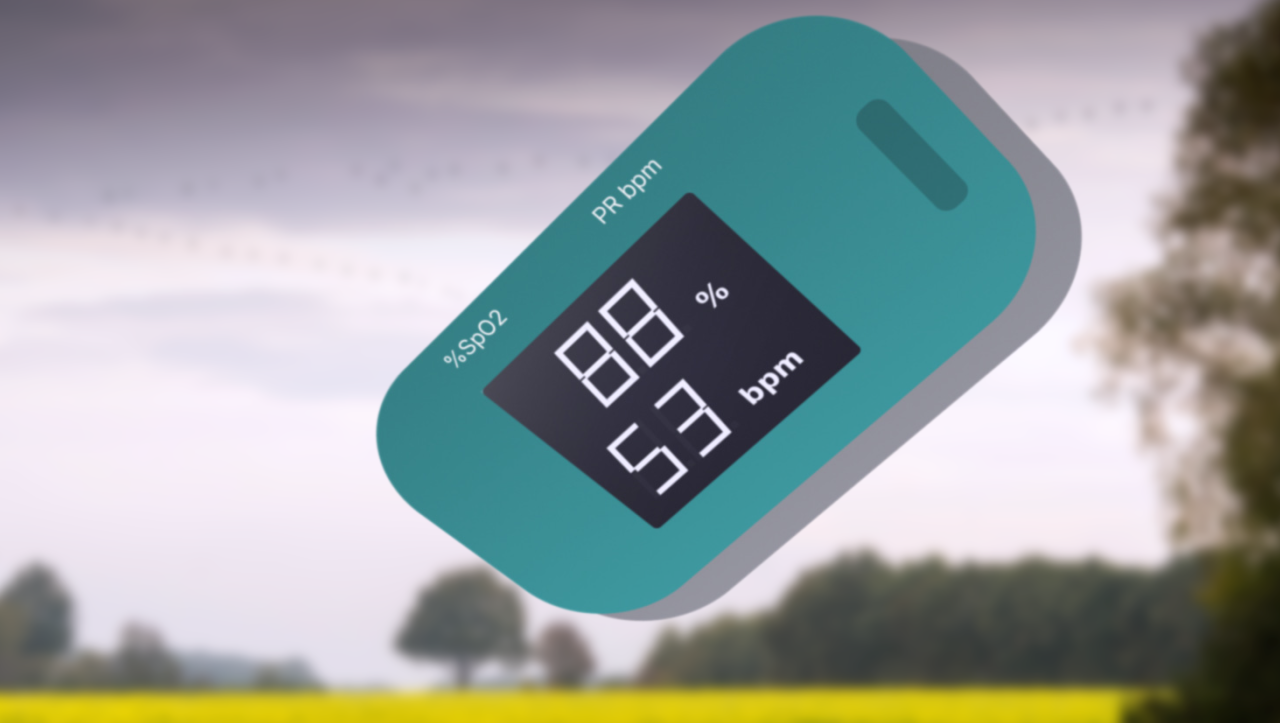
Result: 88 %
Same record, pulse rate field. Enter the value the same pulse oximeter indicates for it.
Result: 53 bpm
